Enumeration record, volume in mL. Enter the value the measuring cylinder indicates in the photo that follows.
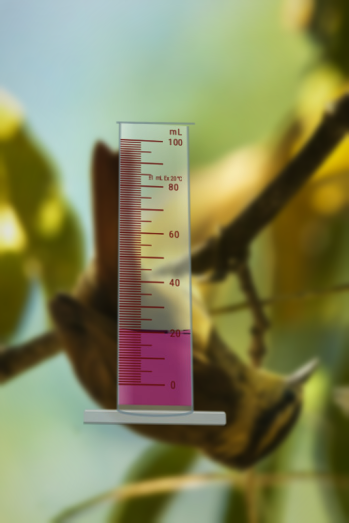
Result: 20 mL
